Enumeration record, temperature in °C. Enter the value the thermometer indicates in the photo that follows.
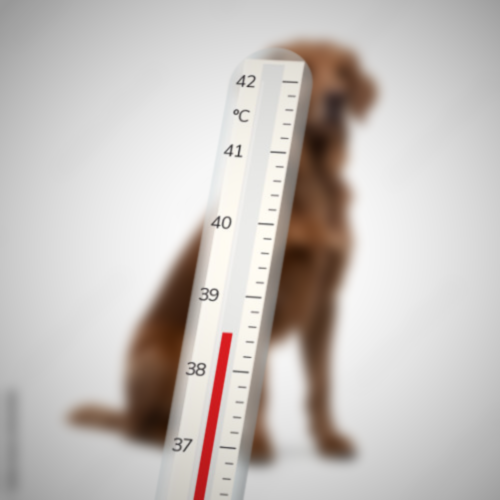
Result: 38.5 °C
